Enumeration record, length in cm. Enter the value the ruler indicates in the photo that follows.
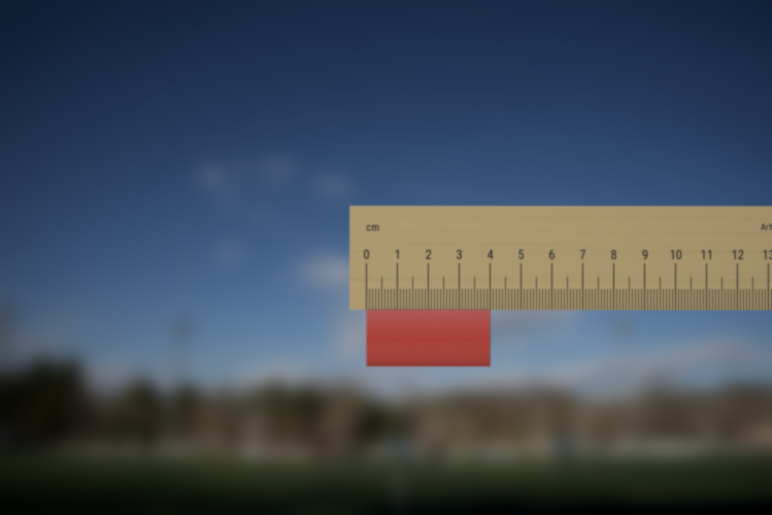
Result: 4 cm
